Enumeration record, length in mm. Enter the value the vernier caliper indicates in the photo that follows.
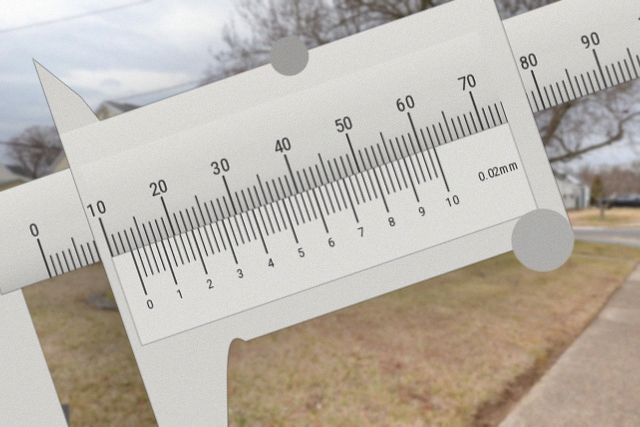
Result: 13.0 mm
